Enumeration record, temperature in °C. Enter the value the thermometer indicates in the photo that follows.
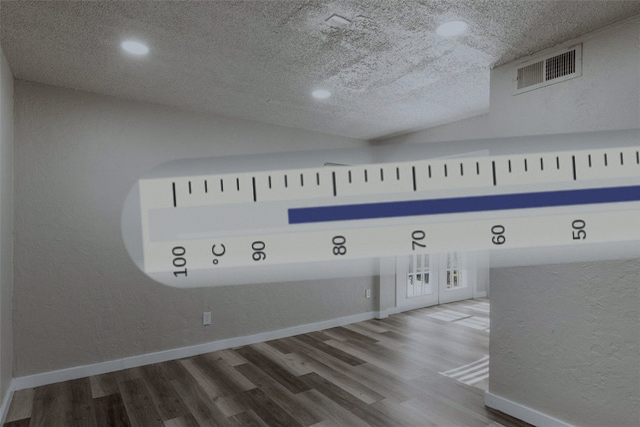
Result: 86 °C
